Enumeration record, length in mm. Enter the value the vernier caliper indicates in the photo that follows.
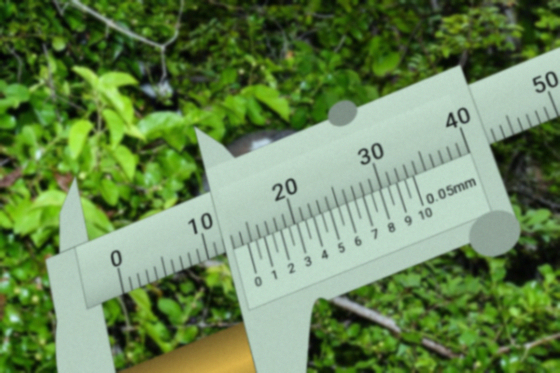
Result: 14.6 mm
